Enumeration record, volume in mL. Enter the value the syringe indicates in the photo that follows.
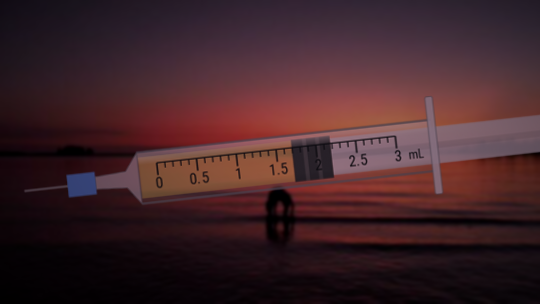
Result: 1.7 mL
